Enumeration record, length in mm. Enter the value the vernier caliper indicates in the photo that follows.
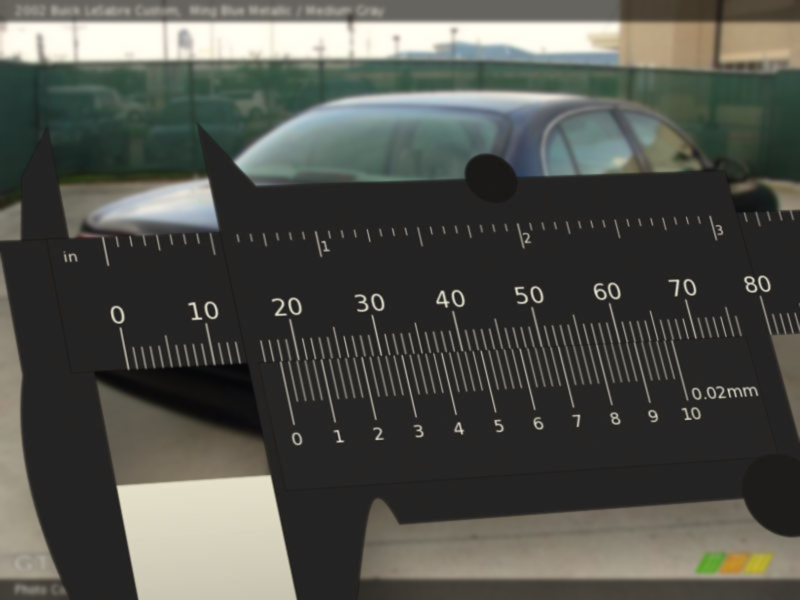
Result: 17.8 mm
